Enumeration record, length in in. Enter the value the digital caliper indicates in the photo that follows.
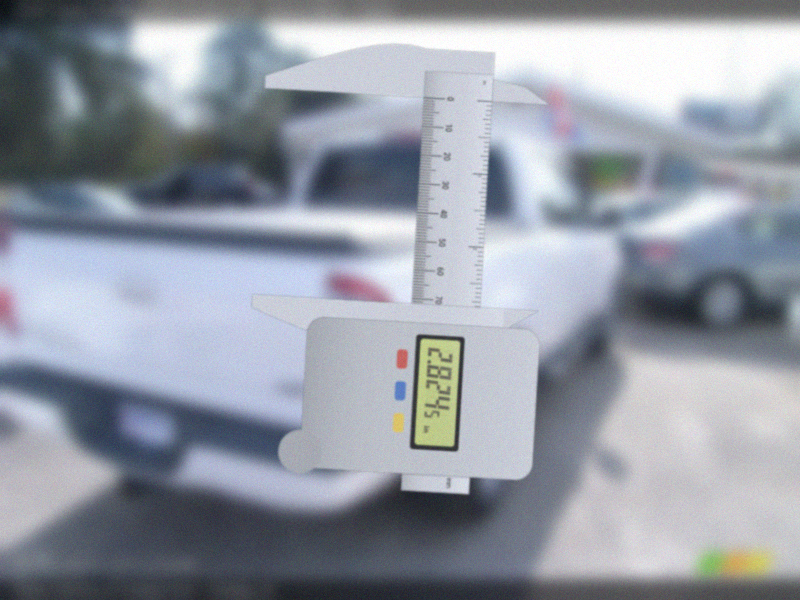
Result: 2.8245 in
